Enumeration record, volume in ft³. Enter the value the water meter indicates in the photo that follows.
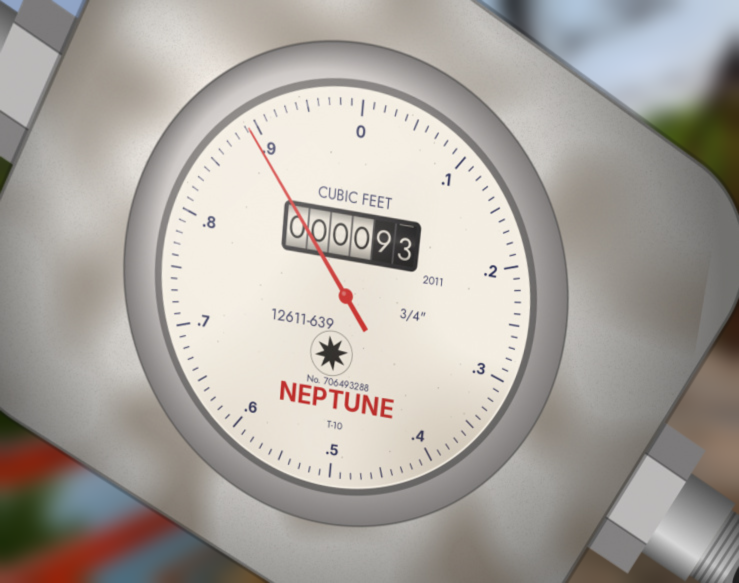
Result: 92.89 ft³
